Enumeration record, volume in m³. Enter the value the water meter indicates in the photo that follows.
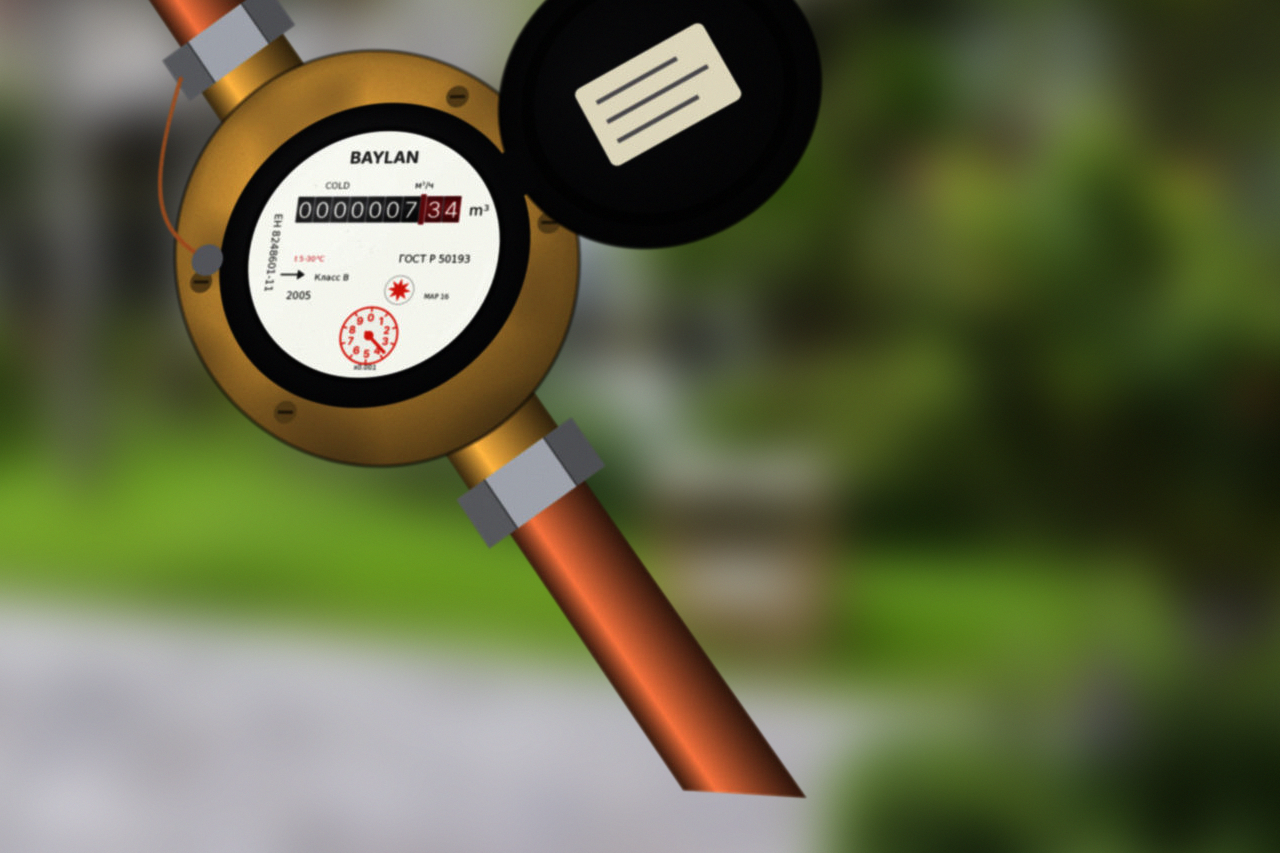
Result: 7.343 m³
